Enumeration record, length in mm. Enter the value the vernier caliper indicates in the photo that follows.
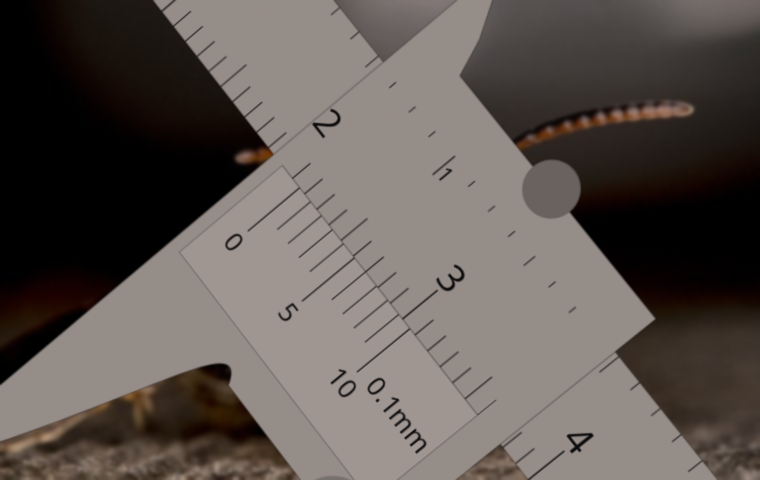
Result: 21.6 mm
